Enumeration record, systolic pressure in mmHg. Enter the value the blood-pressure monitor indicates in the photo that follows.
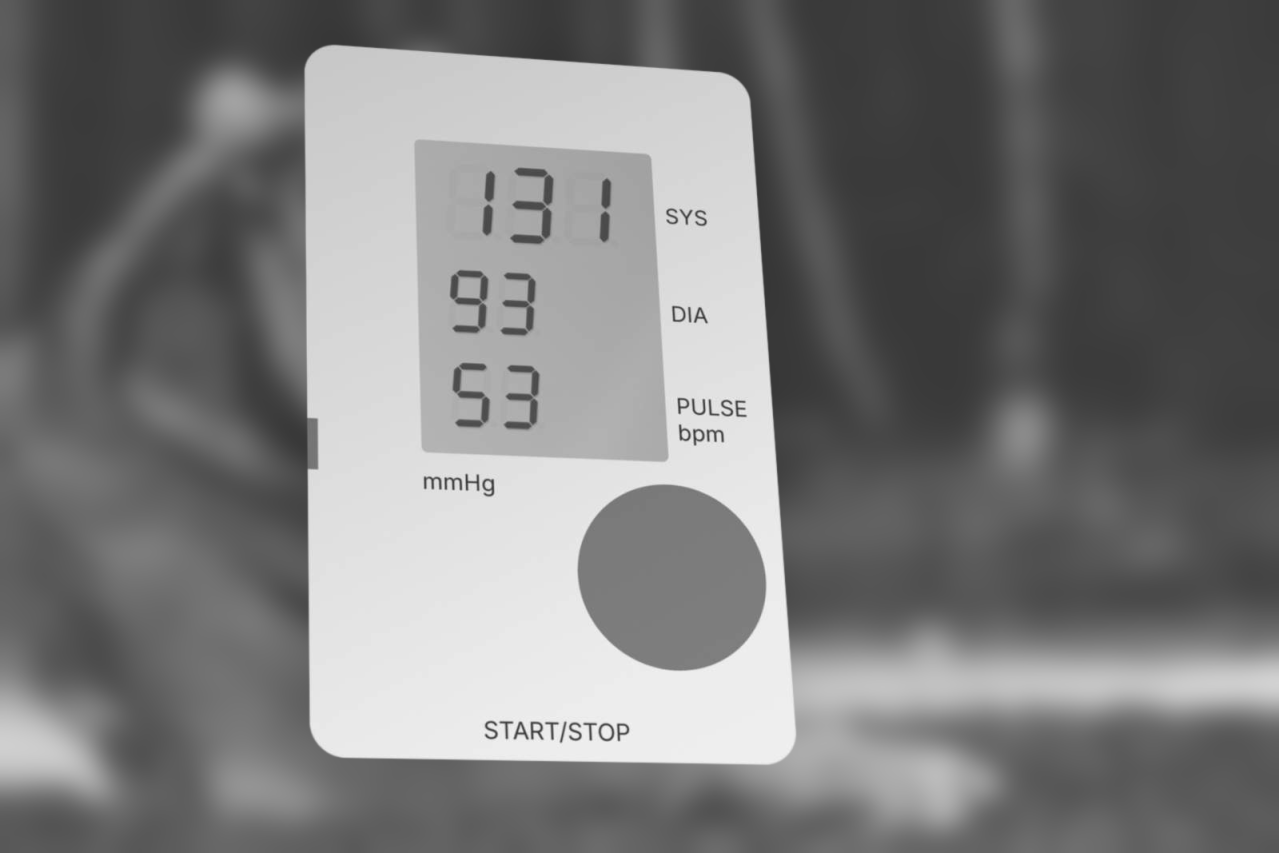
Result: 131 mmHg
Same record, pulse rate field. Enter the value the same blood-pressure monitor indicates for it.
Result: 53 bpm
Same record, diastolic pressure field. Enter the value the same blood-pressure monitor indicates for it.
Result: 93 mmHg
